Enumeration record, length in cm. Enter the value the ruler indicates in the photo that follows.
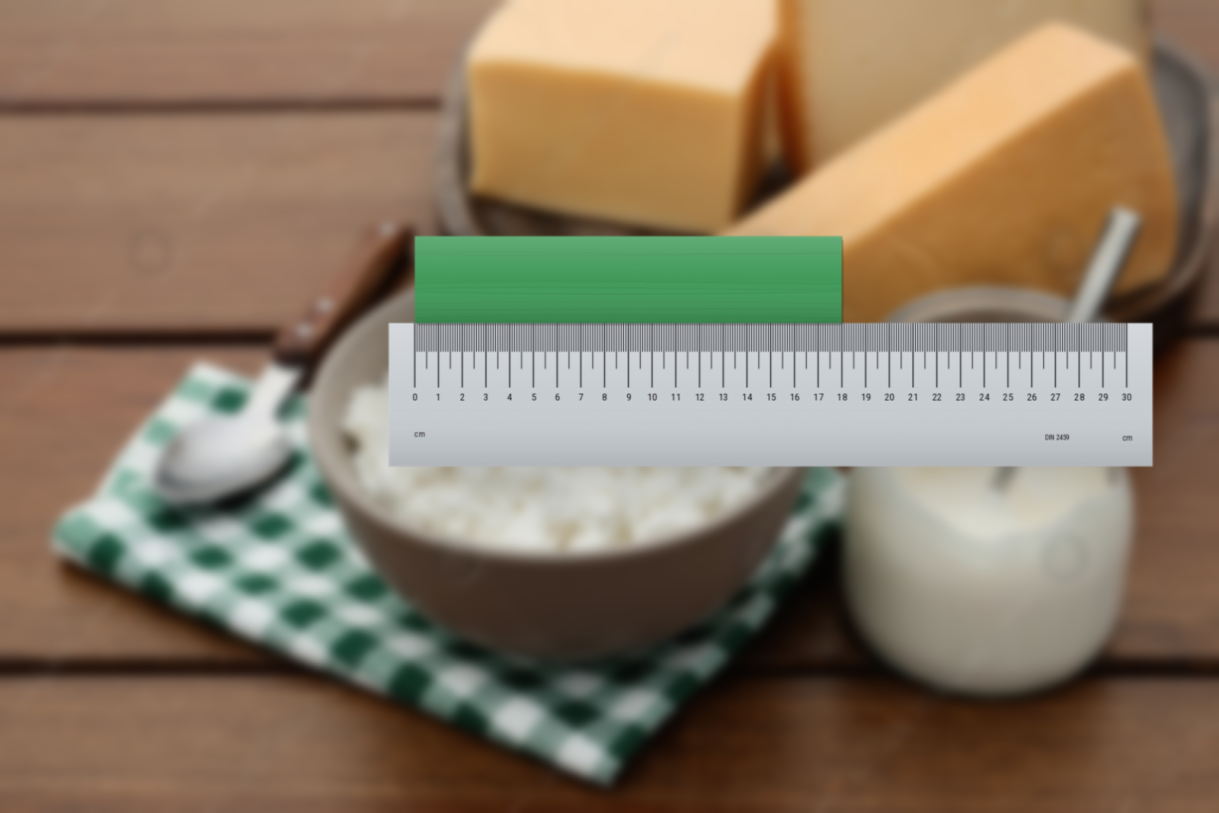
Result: 18 cm
